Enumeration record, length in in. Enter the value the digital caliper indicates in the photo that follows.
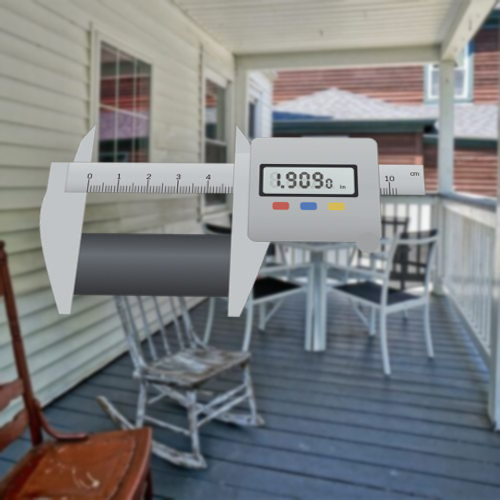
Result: 1.9090 in
